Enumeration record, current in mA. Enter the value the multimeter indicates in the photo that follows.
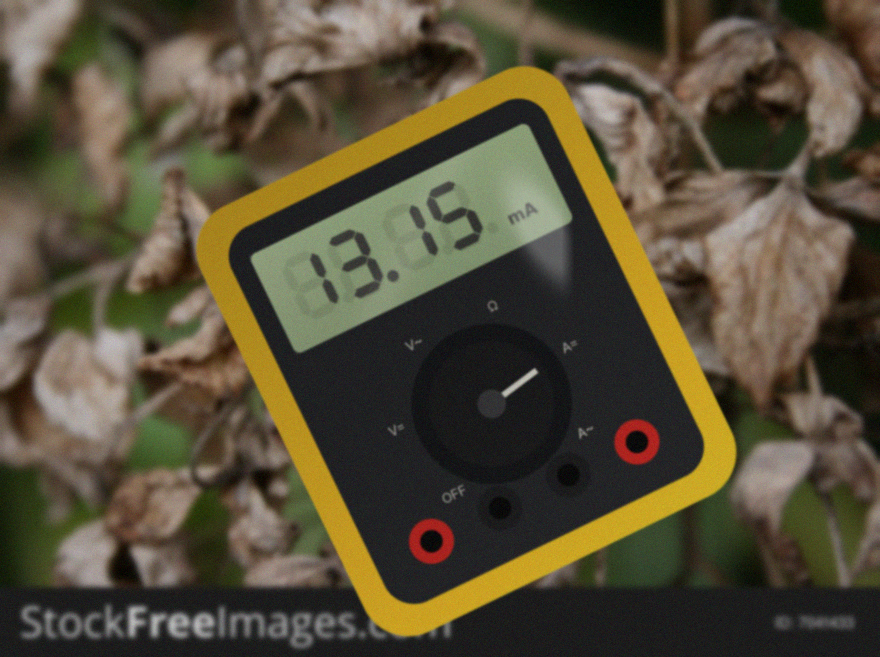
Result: 13.15 mA
